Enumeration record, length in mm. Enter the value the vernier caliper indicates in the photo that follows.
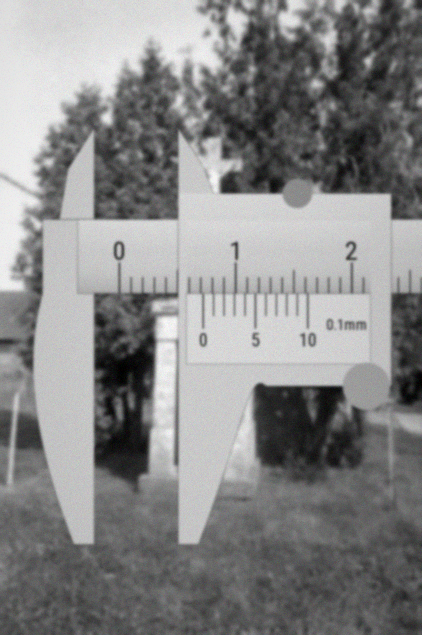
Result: 7.2 mm
